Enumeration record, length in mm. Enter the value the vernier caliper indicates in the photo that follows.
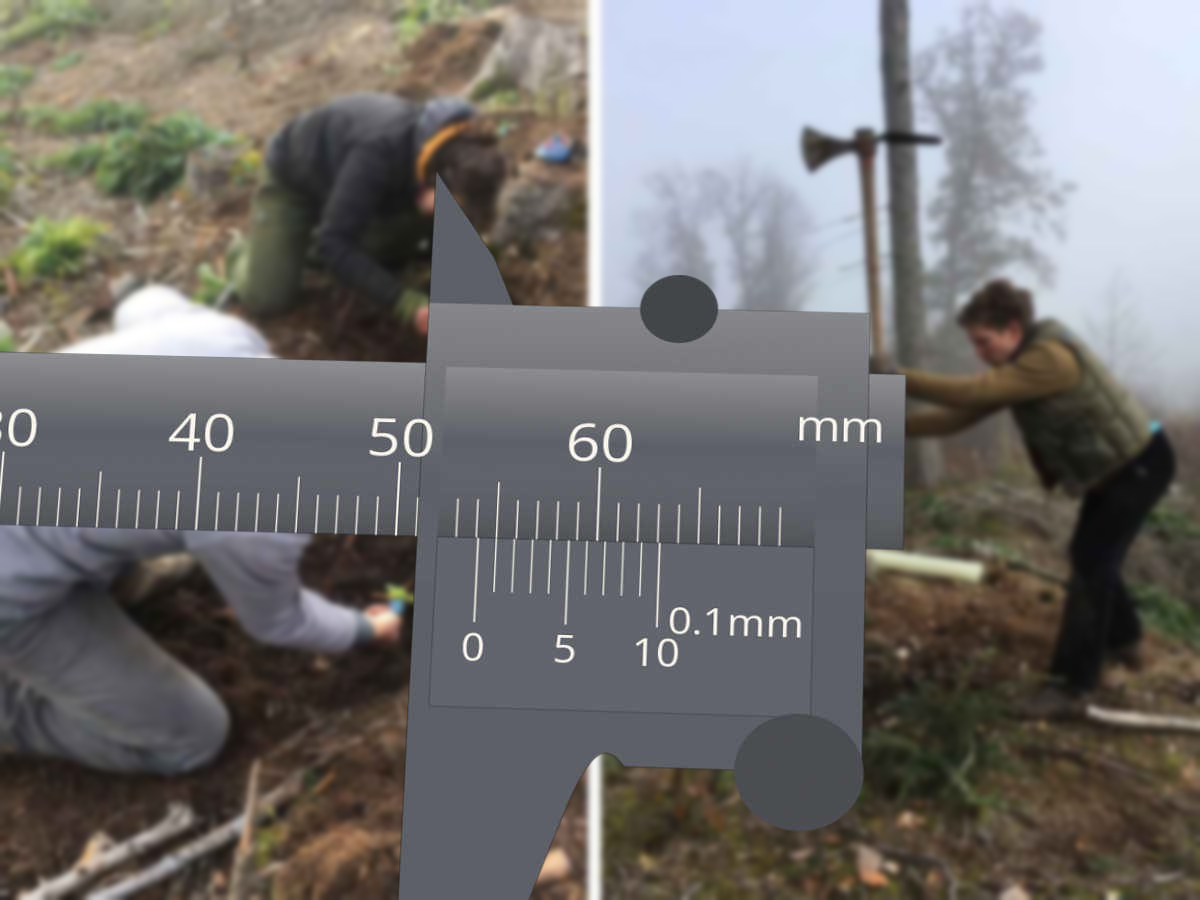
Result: 54.1 mm
